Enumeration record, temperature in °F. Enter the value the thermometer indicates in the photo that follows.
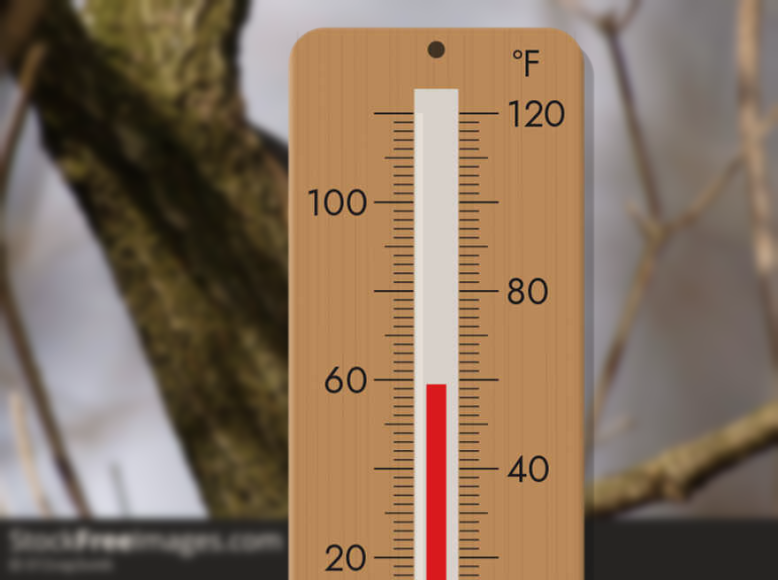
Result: 59 °F
